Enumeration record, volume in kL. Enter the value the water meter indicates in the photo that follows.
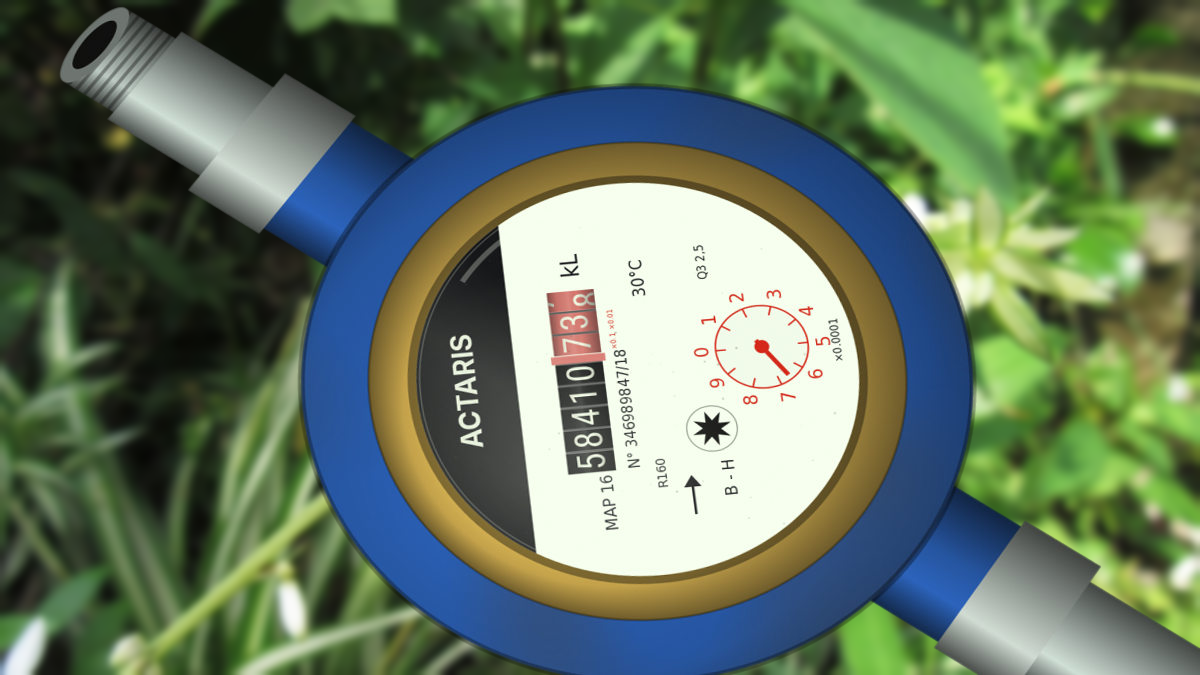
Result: 58410.7376 kL
